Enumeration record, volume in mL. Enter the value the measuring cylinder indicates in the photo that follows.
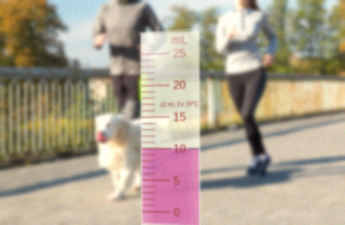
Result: 10 mL
